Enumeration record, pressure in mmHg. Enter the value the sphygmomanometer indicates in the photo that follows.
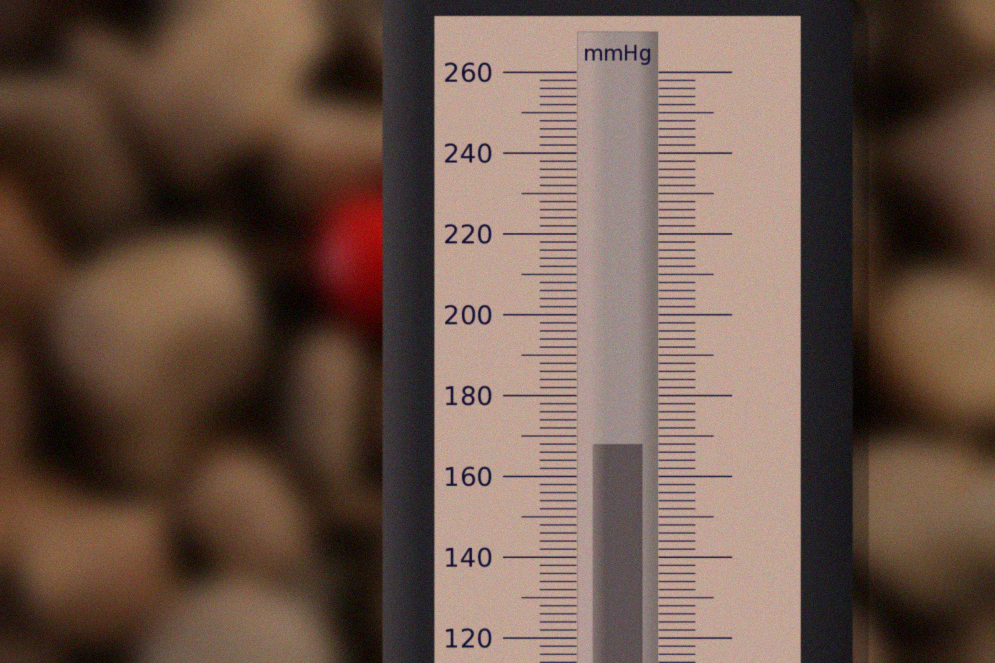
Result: 168 mmHg
